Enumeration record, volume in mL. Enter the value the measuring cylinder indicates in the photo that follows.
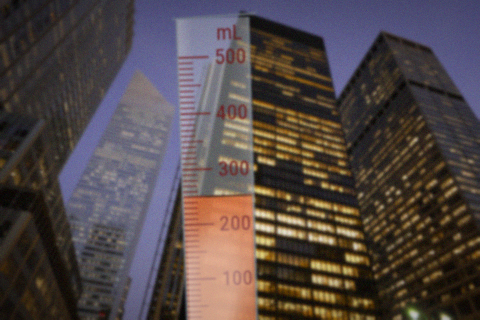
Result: 250 mL
